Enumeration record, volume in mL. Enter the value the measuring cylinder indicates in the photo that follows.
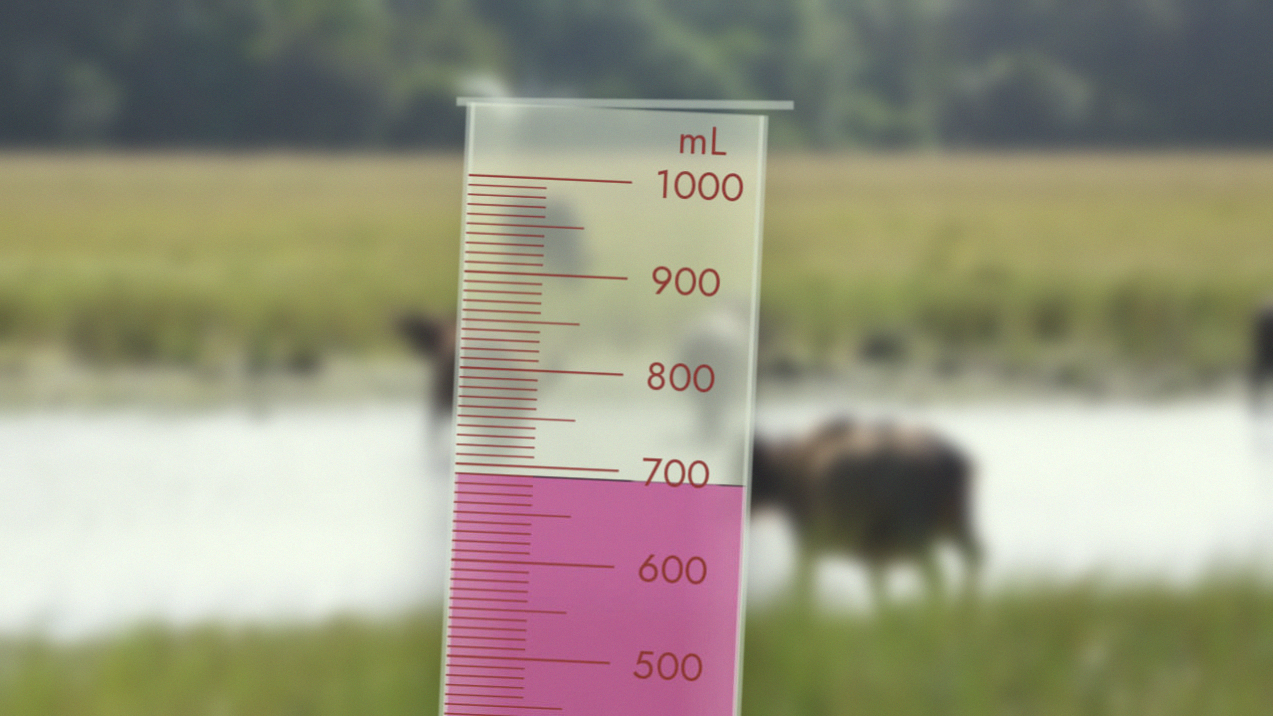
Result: 690 mL
